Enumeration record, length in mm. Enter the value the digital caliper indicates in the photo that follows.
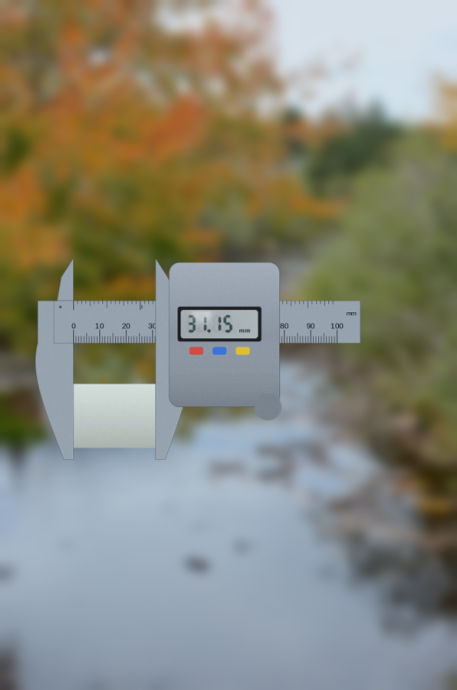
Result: 31.15 mm
